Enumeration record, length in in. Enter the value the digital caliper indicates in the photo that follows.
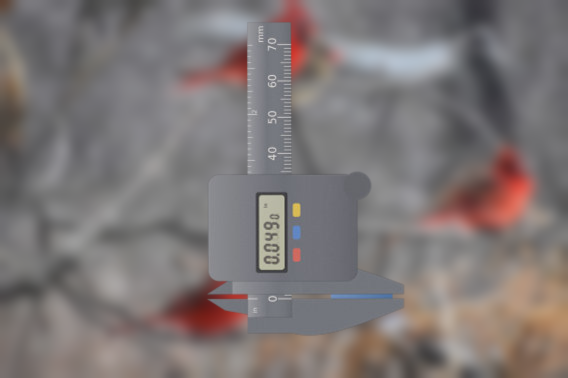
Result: 0.0490 in
